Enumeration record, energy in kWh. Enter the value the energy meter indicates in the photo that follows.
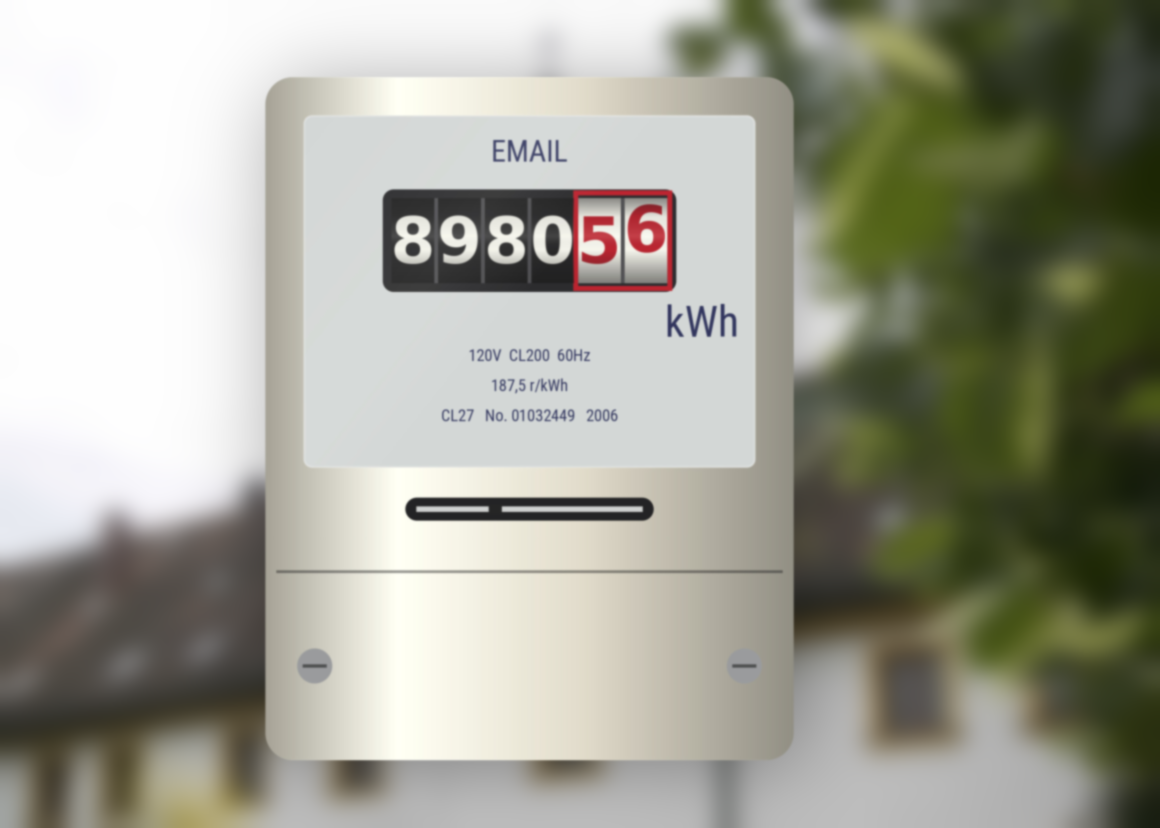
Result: 8980.56 kWh
